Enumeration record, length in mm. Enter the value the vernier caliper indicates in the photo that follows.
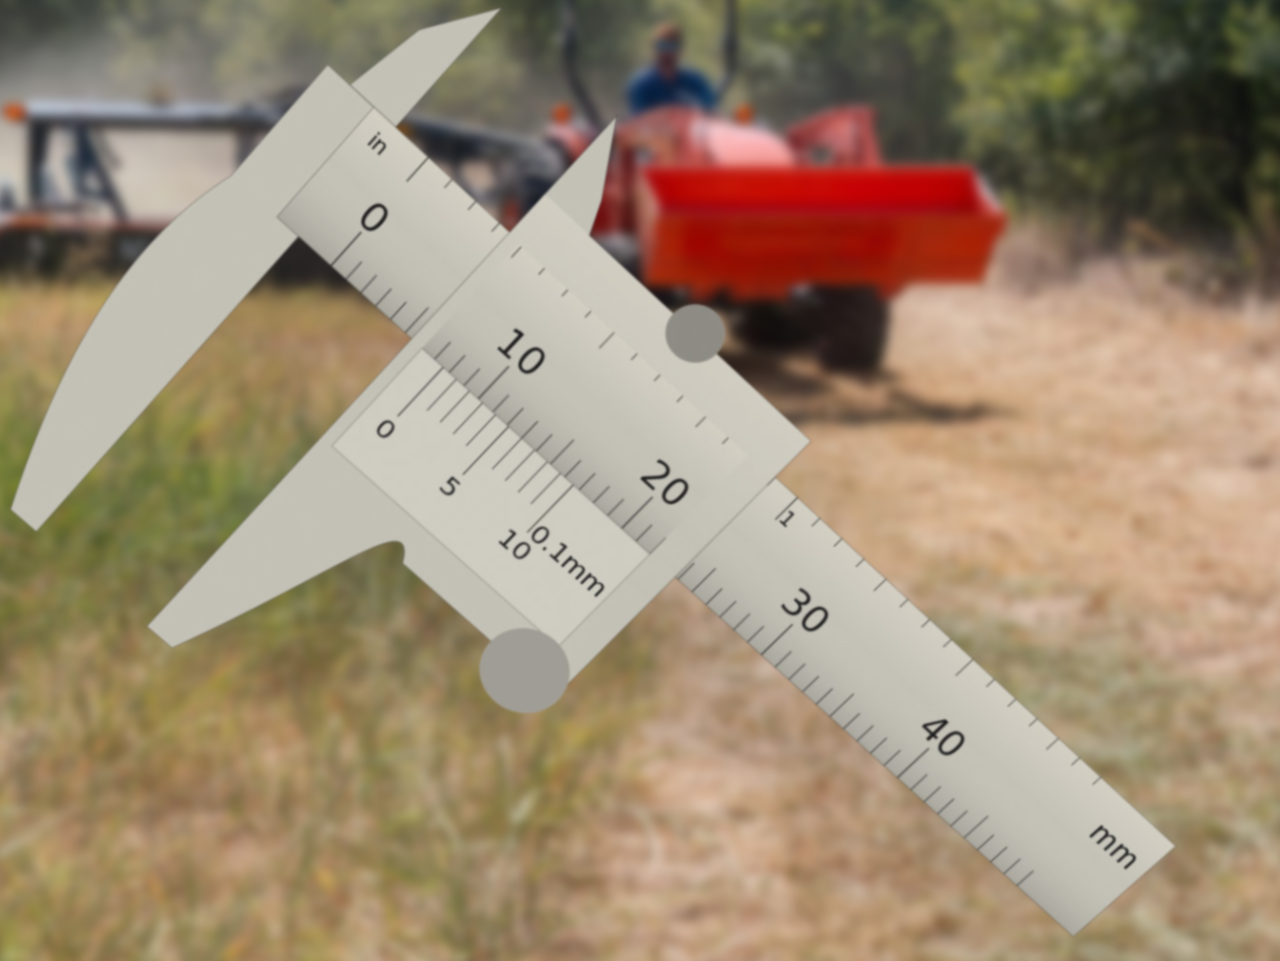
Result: 7.6 mm
